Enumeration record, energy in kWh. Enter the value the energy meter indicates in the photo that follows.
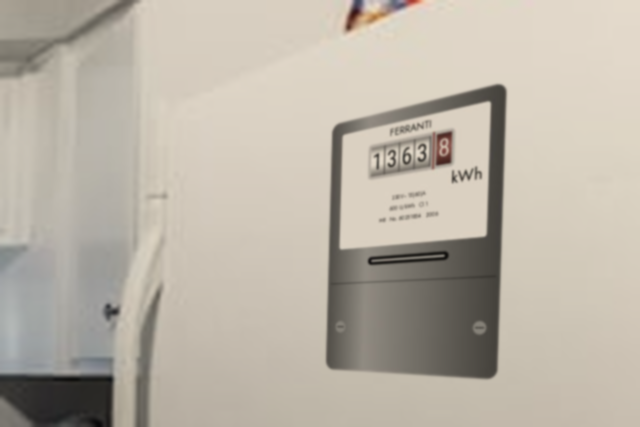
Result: 1363.8 kWh
